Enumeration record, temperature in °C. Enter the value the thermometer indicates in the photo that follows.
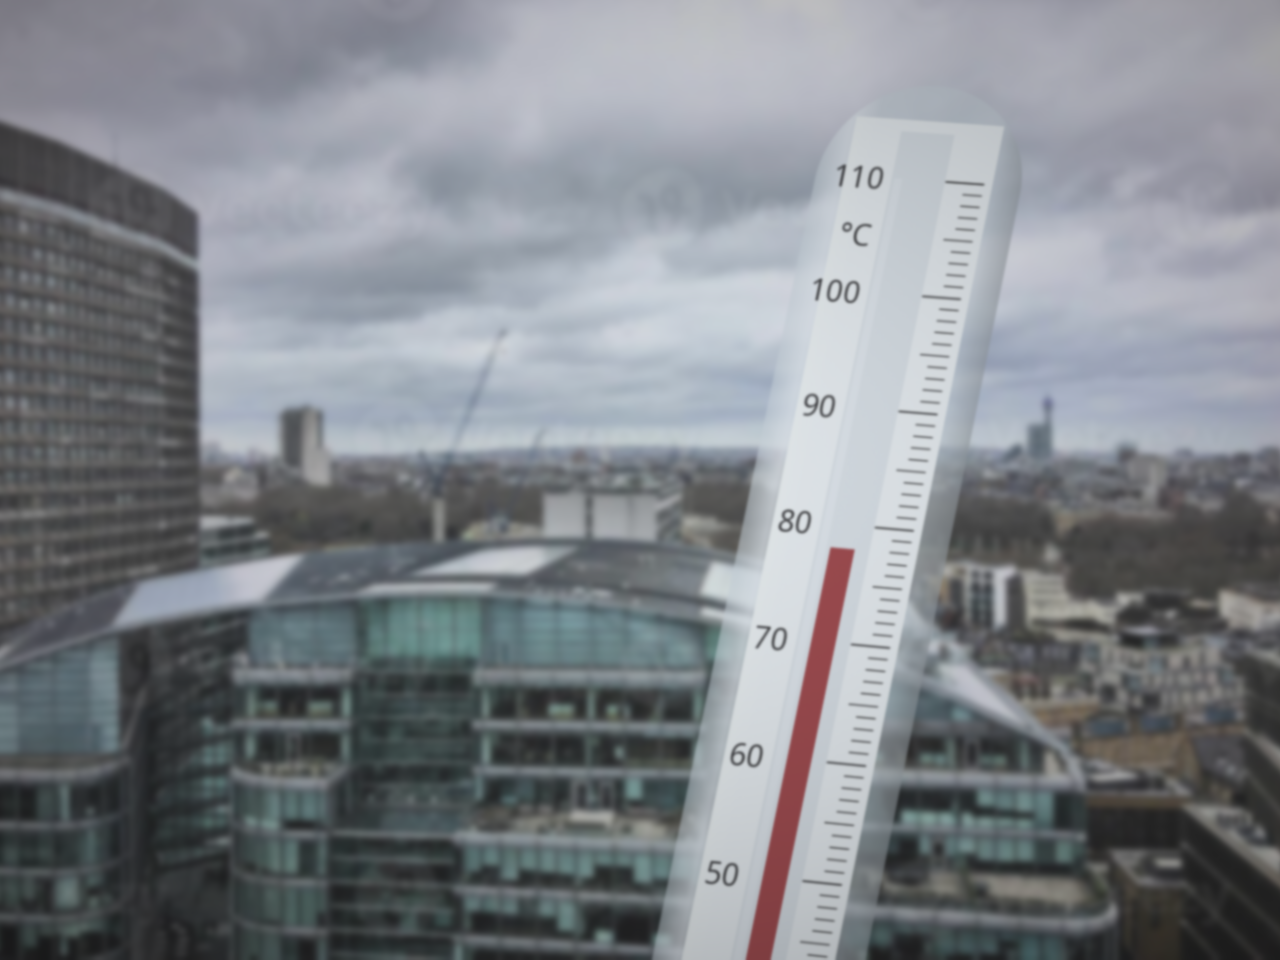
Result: 78 °C
